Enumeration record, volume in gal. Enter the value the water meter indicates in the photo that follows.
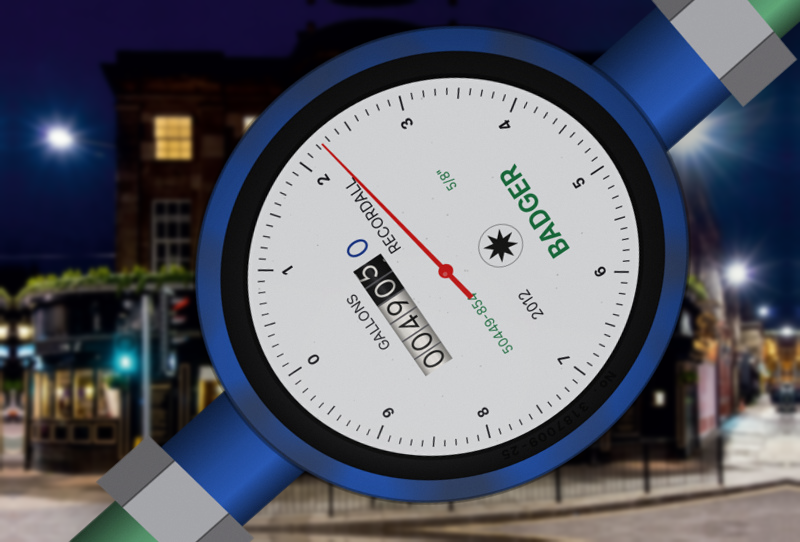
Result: 49052.2 gal
